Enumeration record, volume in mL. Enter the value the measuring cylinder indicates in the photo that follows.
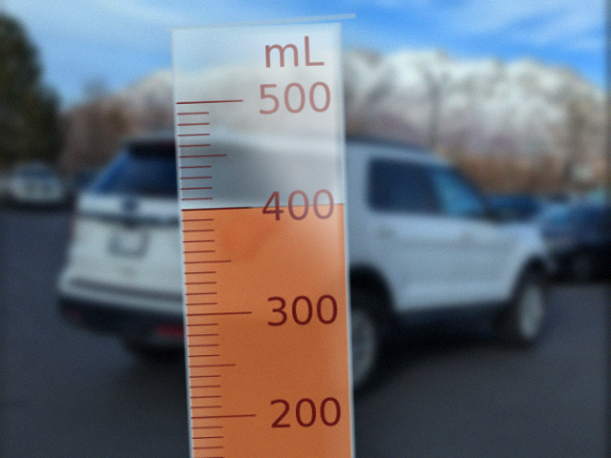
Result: 400 mL
